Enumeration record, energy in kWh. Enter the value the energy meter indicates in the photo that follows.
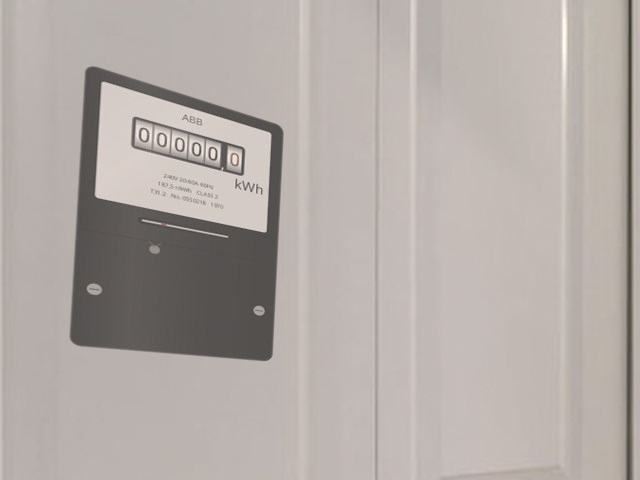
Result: 0.0 kWh
